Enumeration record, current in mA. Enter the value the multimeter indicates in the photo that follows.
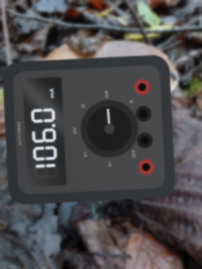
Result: 106.0 mA
